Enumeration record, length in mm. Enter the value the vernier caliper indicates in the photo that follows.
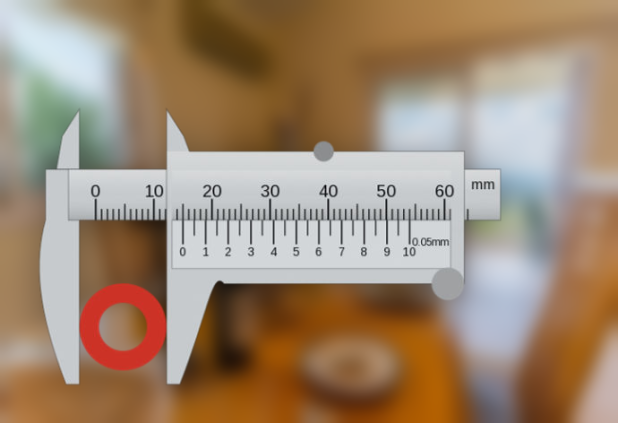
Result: 15.0 mm
